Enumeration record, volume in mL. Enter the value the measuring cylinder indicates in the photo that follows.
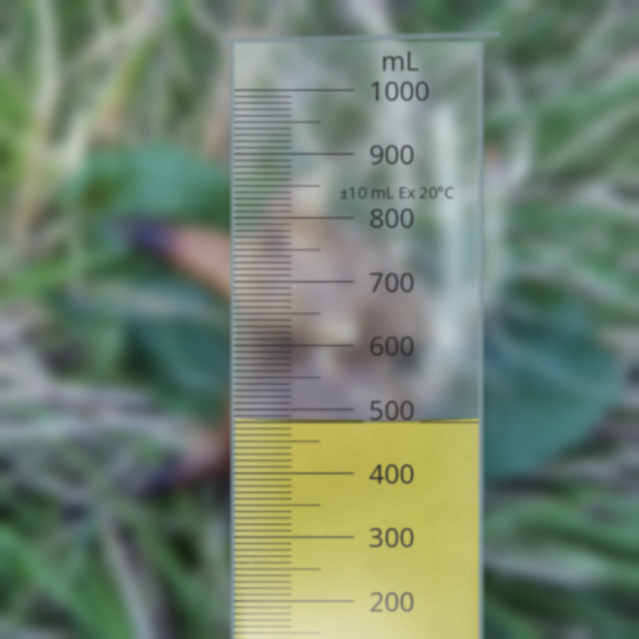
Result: 480 mL
